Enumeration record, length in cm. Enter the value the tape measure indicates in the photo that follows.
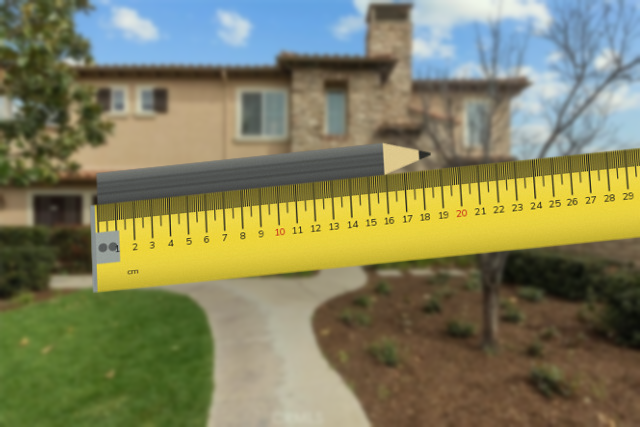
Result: 18.5 cm
